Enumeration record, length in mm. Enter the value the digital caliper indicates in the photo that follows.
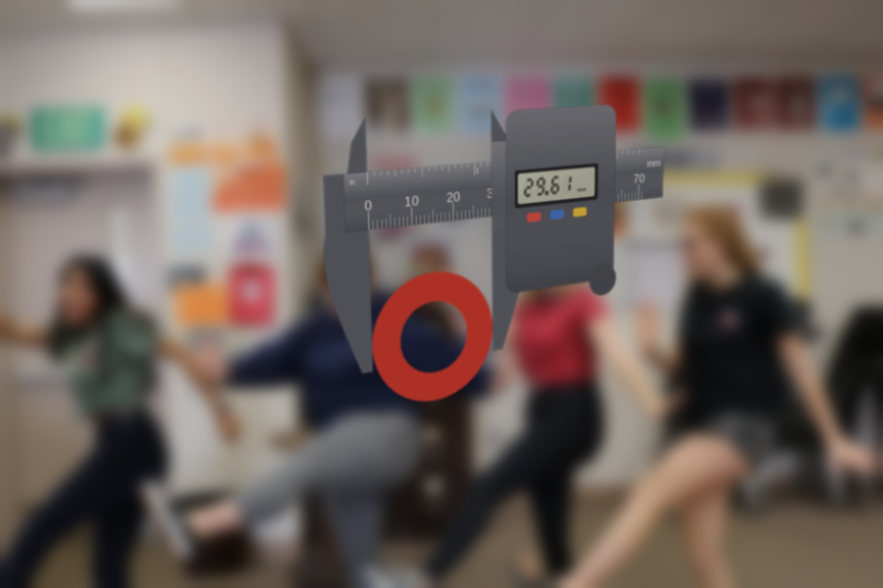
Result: 29.61 mm
